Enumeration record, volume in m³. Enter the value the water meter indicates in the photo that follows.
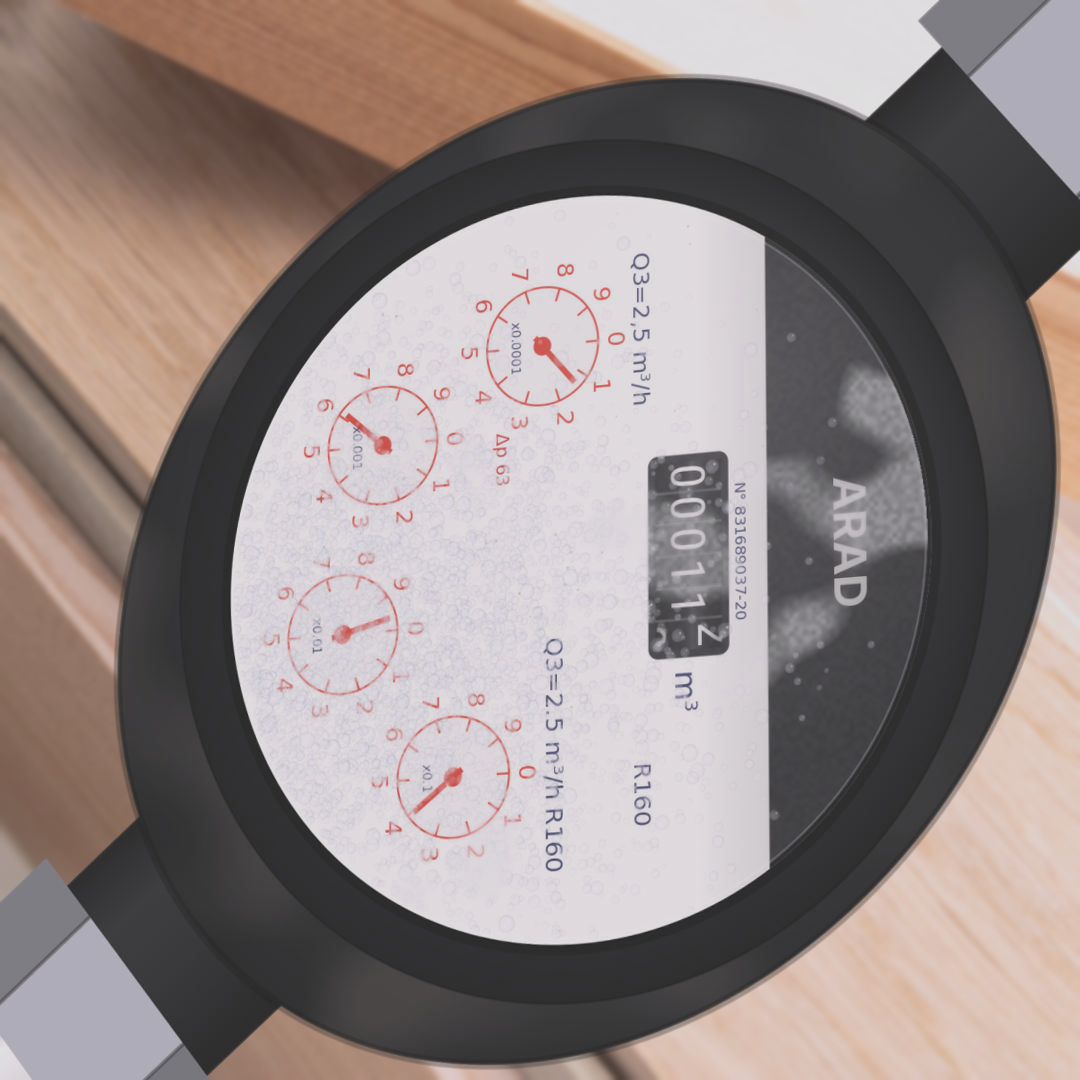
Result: 112.3961 m³
